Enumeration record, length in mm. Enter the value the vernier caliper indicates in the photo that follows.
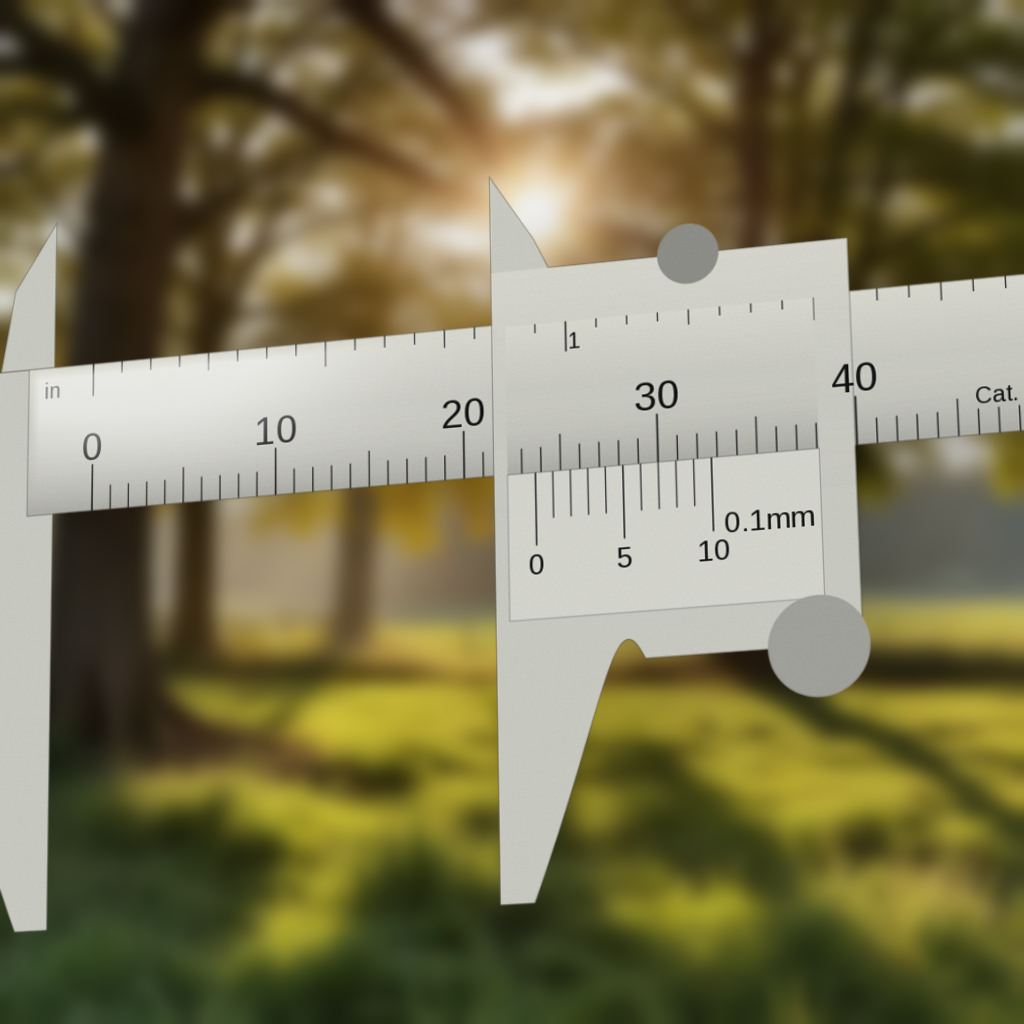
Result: 23.7 mm
